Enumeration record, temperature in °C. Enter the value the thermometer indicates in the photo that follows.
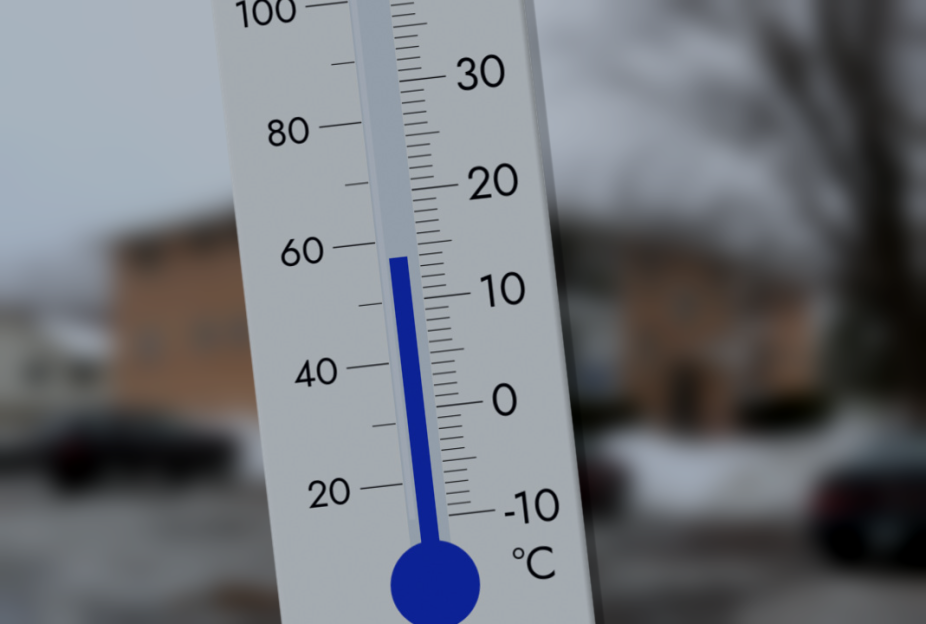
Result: 14 °C
